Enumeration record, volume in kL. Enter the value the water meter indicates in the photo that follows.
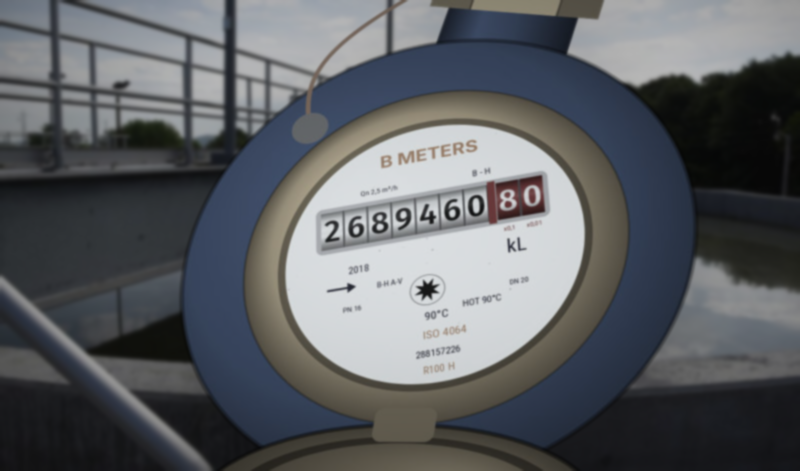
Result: 2689460.80 kL
